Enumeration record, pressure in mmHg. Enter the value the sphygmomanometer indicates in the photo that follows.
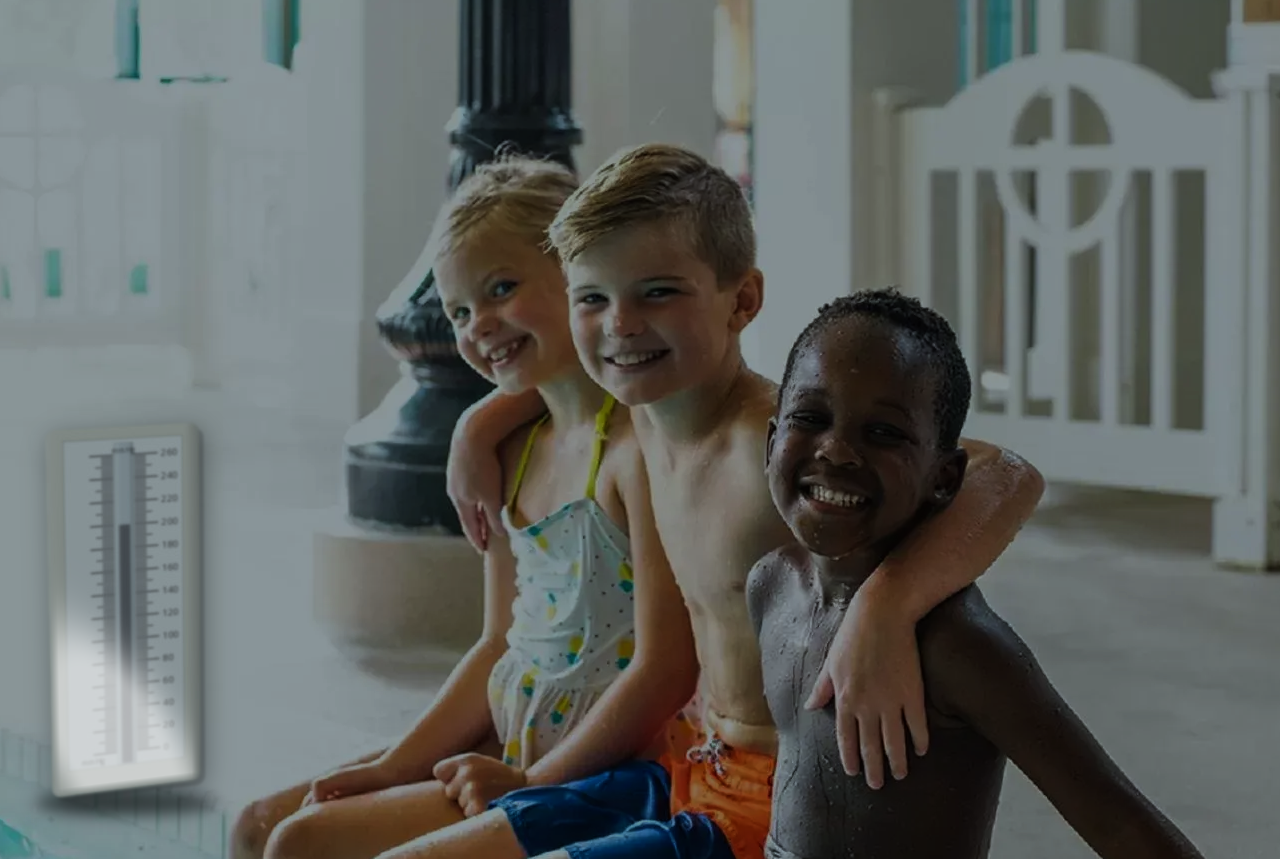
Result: 200 mmHg
